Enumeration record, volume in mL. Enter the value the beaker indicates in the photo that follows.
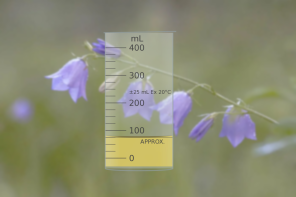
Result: 75 mL
